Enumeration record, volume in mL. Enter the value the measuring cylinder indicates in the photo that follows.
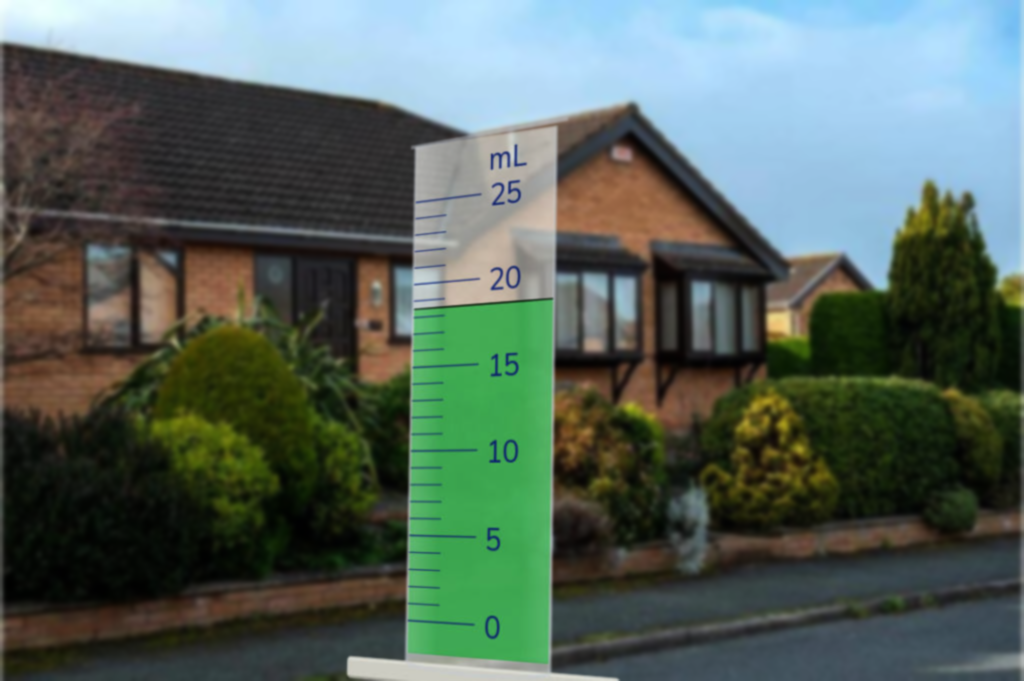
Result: 18.5 mL
